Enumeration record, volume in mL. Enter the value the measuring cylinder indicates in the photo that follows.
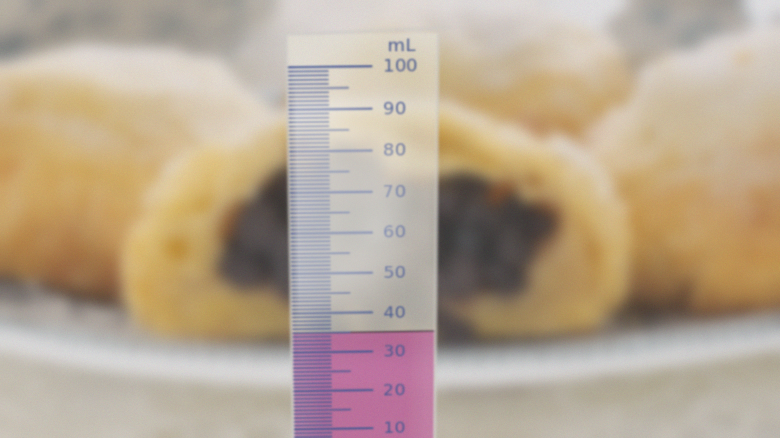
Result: 35 mL
